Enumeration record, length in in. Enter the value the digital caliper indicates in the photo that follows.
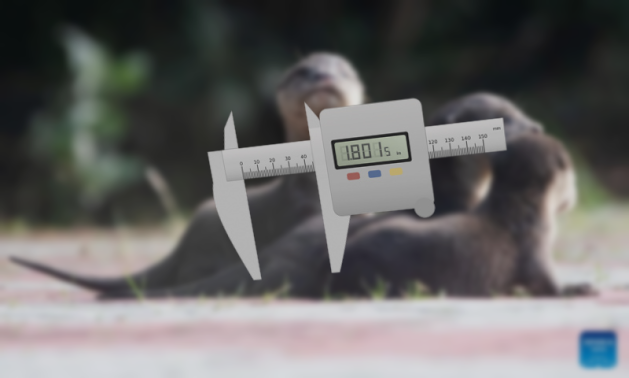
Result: 1.8015 in
